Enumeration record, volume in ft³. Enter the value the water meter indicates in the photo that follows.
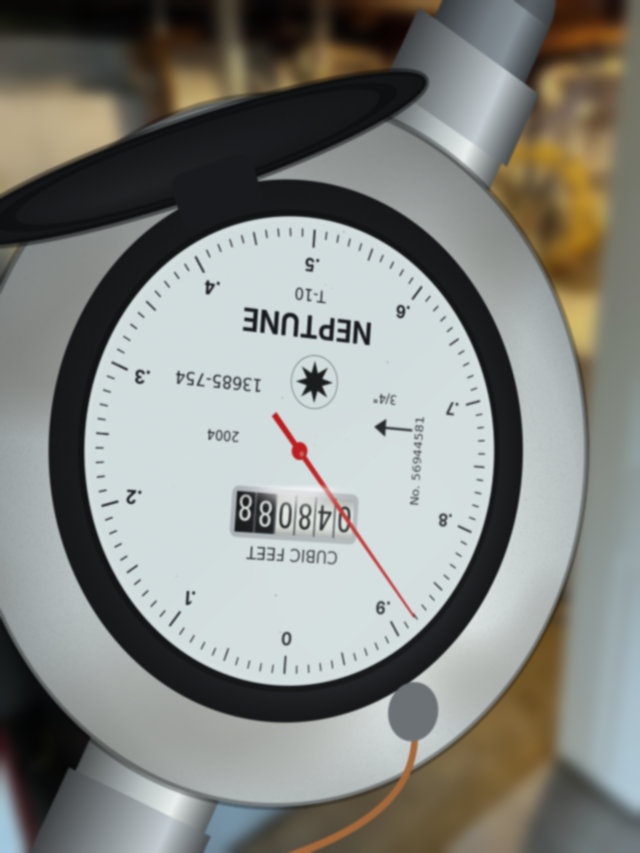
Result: 48087.88 ft³
